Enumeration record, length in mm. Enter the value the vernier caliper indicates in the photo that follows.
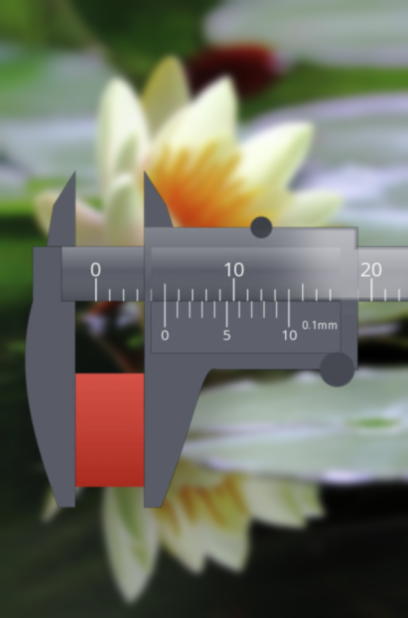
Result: 5.0 mm
